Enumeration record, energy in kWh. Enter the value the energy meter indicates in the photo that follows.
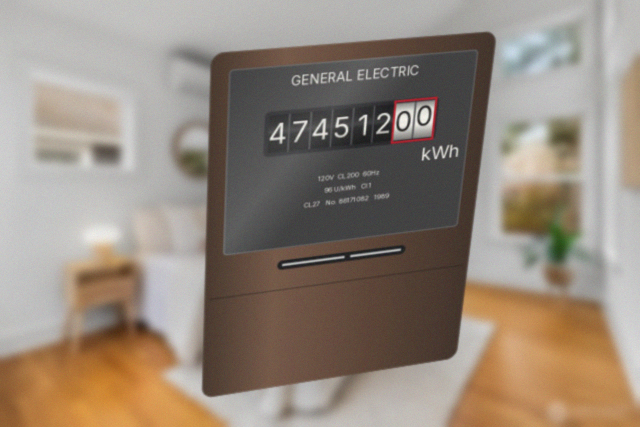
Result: 474512.00 kWh
